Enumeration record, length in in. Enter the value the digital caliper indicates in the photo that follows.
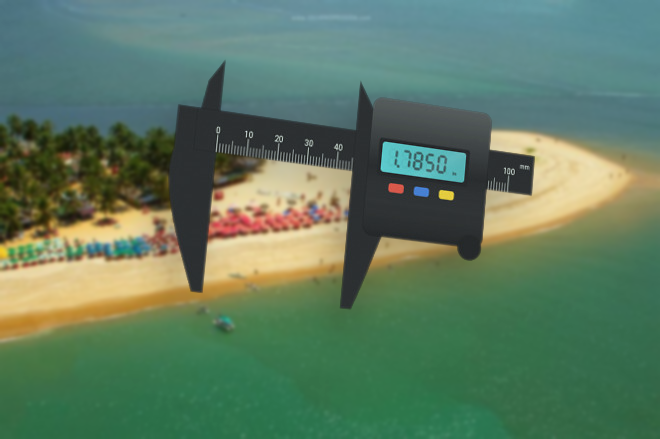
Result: 1.7850 in
